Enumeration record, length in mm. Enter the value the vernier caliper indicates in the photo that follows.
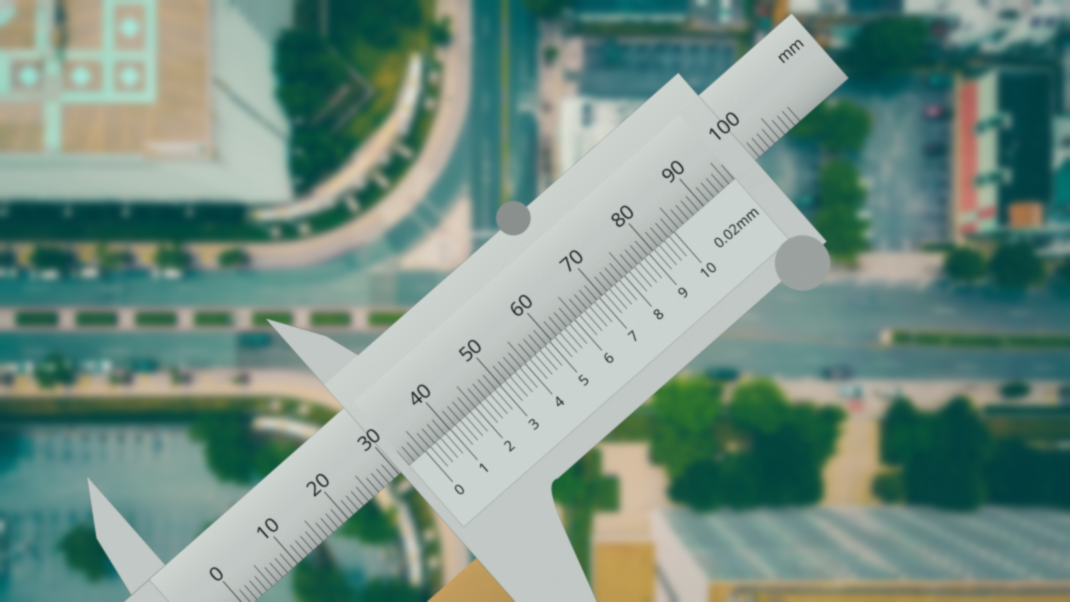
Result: 35.2 mm
